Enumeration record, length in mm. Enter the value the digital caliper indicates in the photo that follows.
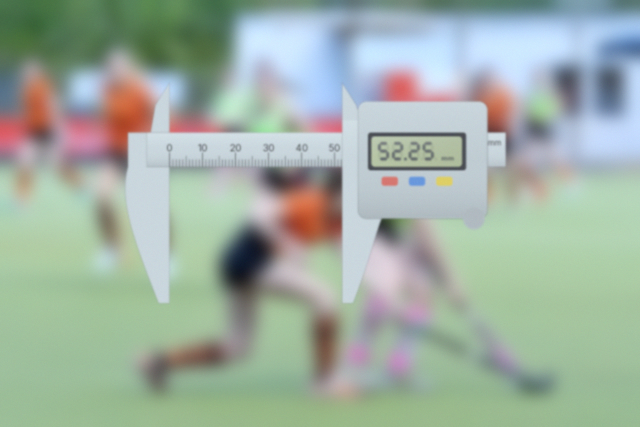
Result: 52.25 mm
